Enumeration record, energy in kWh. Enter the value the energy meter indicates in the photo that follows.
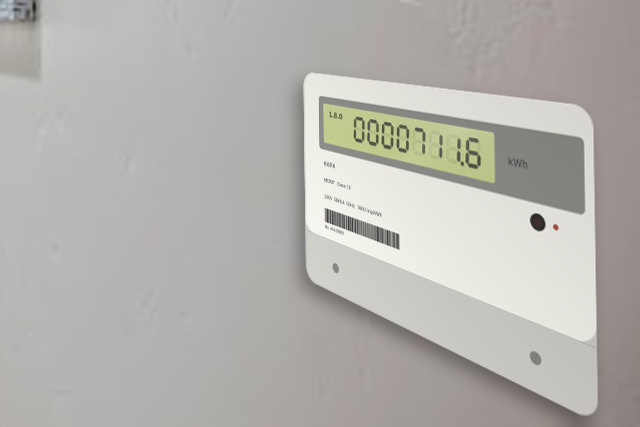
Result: 711.6 kWh
